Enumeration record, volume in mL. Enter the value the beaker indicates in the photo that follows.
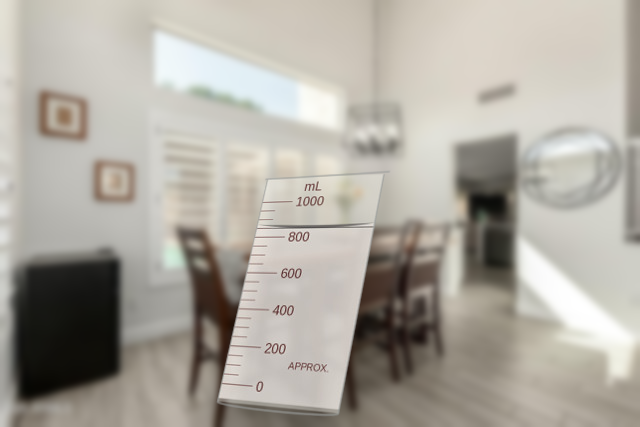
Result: 850 mL
